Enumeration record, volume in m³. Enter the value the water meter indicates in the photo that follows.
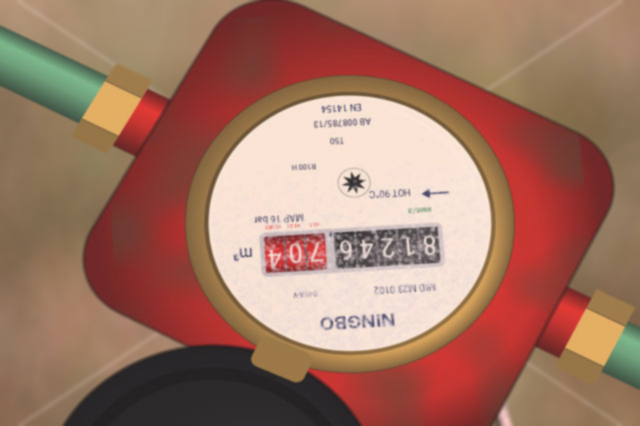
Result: 81246.704 m³
